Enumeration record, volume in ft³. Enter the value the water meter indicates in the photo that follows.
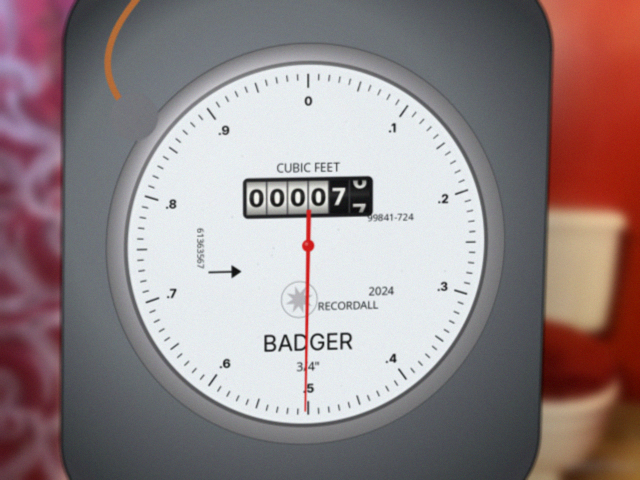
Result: 76.50 ft³
